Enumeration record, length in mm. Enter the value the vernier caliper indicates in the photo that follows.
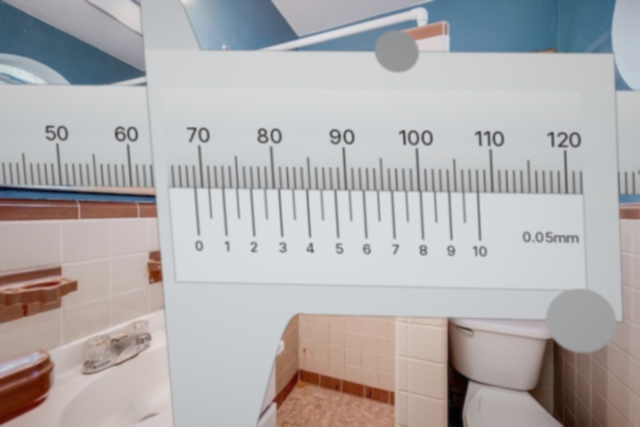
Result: 69.0 mm
